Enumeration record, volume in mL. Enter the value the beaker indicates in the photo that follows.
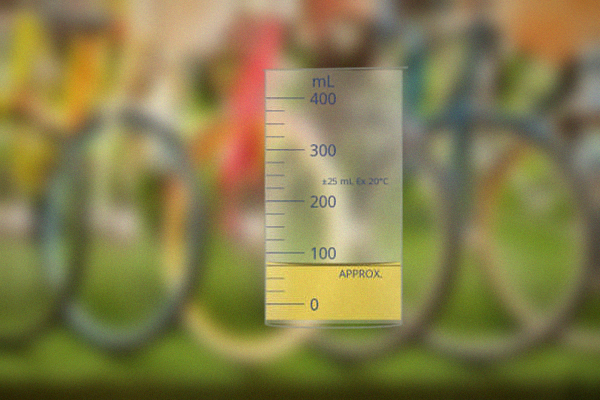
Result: 75 mL
